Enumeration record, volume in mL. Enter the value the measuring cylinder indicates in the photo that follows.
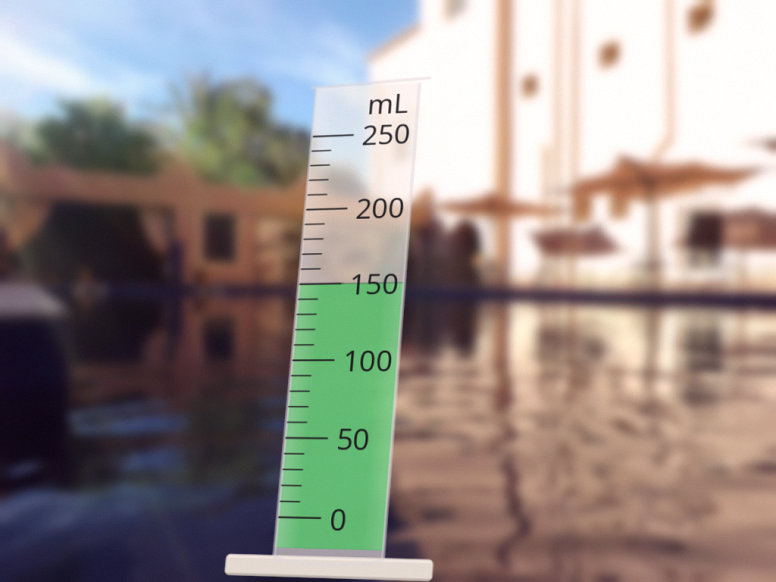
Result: 150 mL
